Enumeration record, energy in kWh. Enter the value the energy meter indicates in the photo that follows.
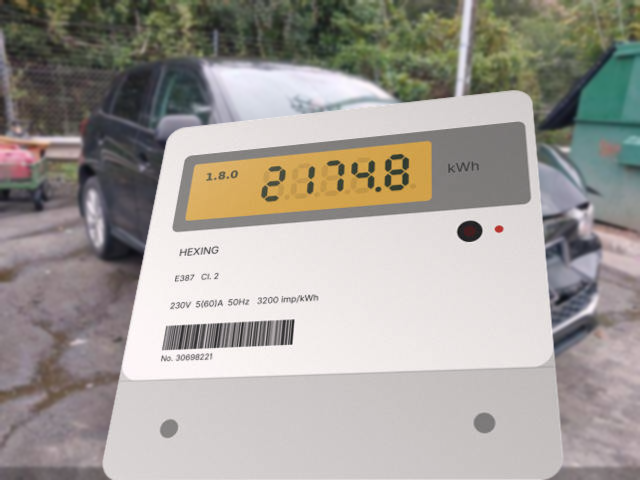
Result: 2174.8 kWh
